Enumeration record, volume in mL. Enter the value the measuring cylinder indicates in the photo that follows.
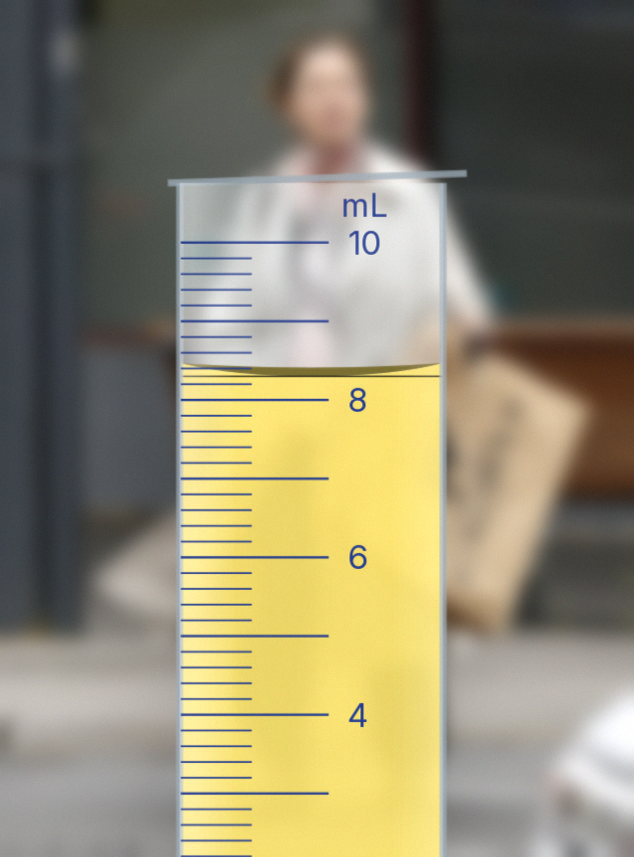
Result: 8.3 mL
